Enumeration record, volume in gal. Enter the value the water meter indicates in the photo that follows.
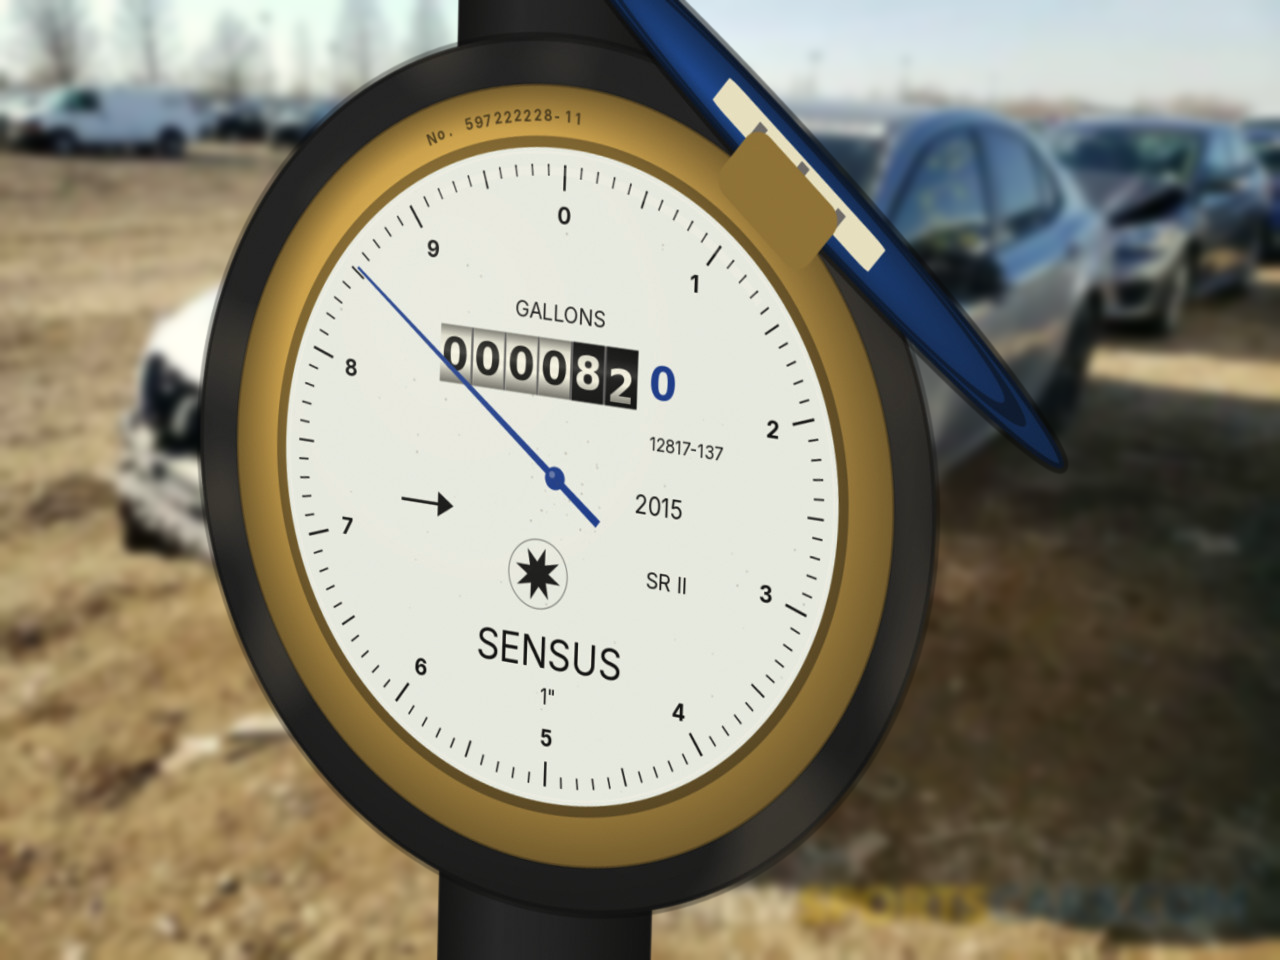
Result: 818.5 gal
